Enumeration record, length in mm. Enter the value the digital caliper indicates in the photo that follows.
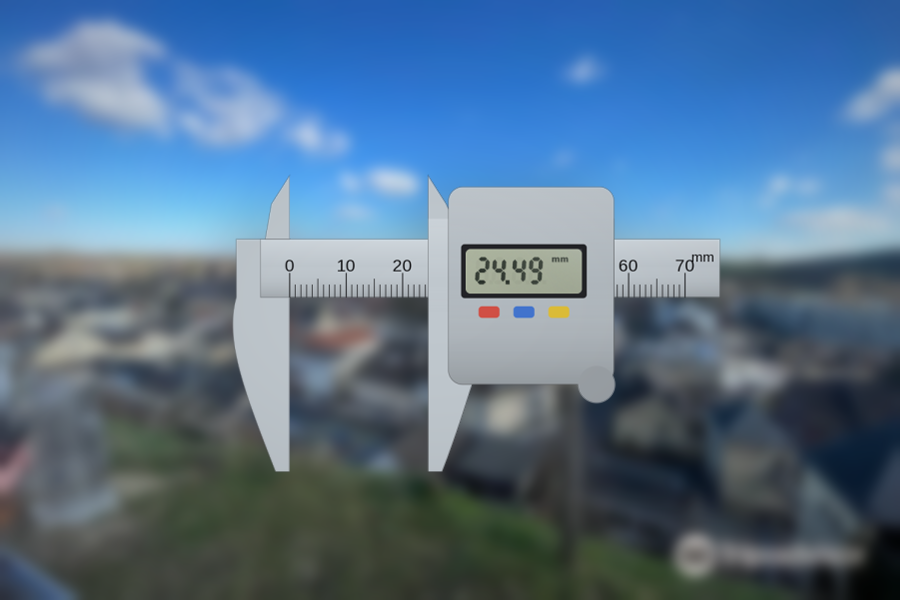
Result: 24.49 mm
